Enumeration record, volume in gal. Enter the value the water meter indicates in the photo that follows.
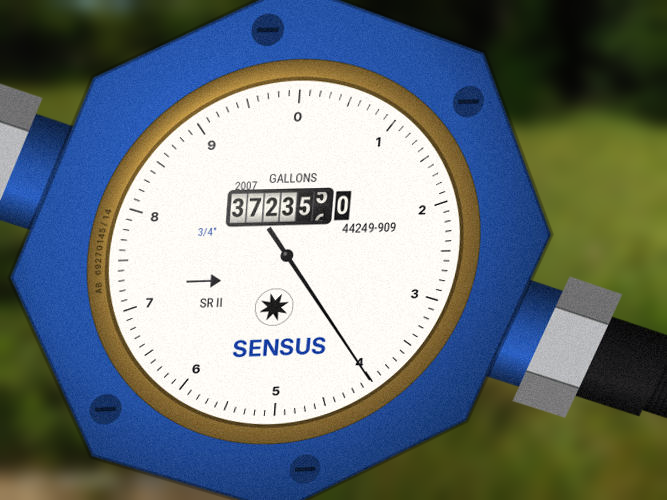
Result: 3723554.0 gal
